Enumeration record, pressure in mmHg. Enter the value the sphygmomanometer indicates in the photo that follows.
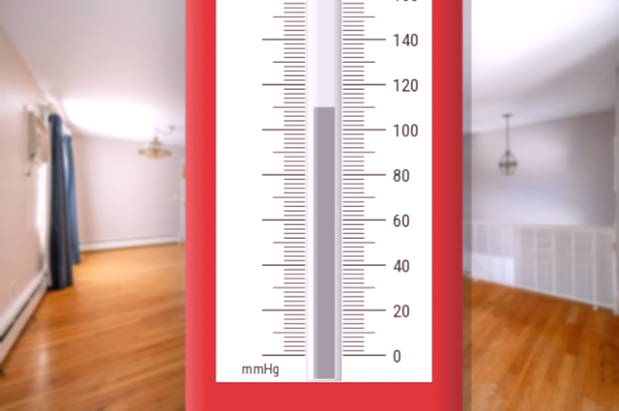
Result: 110 mmHg
